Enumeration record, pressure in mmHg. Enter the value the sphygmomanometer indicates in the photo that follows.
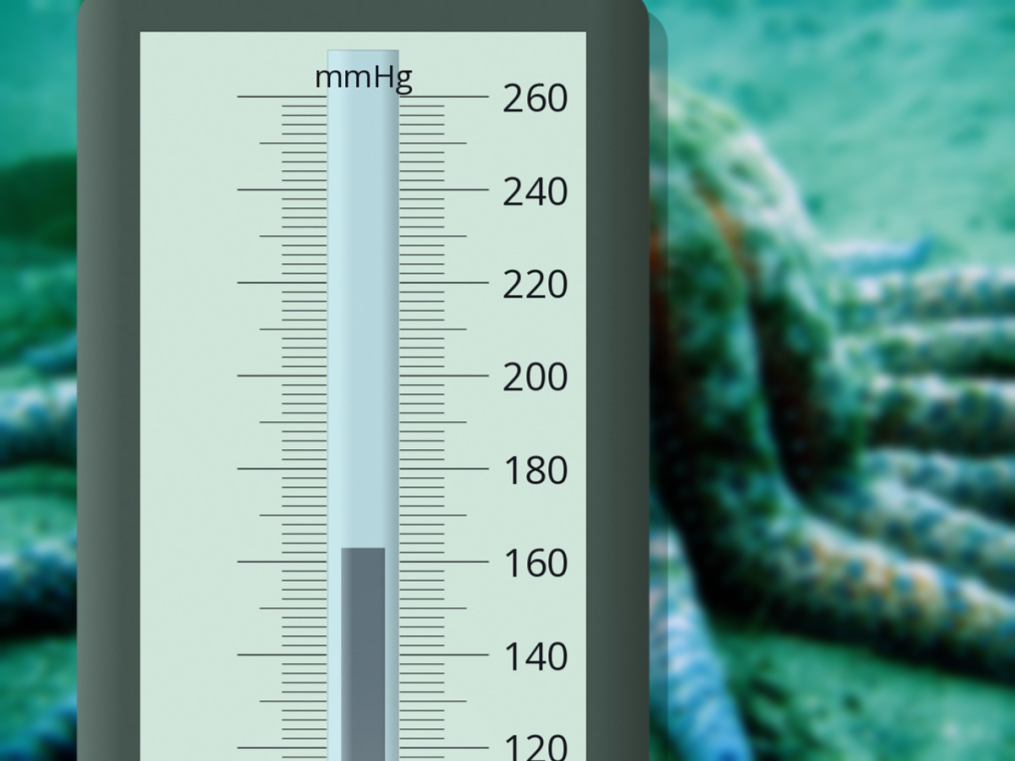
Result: 163 mmHg
